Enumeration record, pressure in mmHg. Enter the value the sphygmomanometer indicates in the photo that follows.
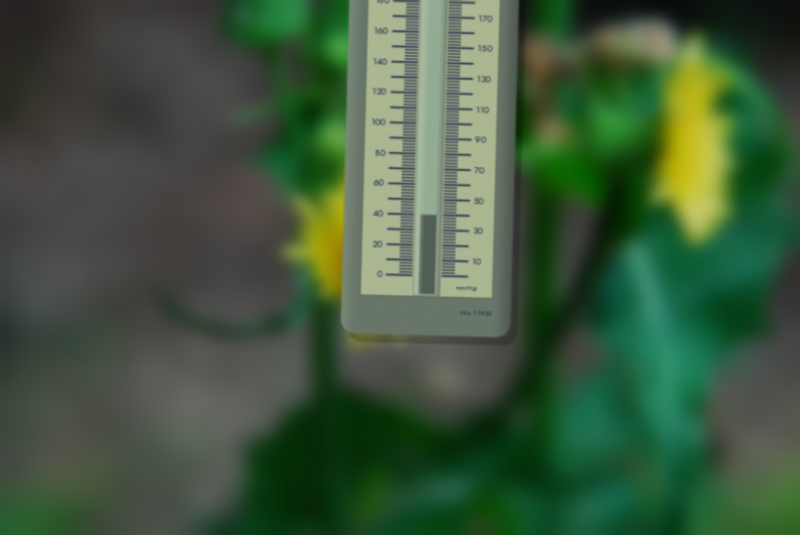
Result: 40 mmHg
